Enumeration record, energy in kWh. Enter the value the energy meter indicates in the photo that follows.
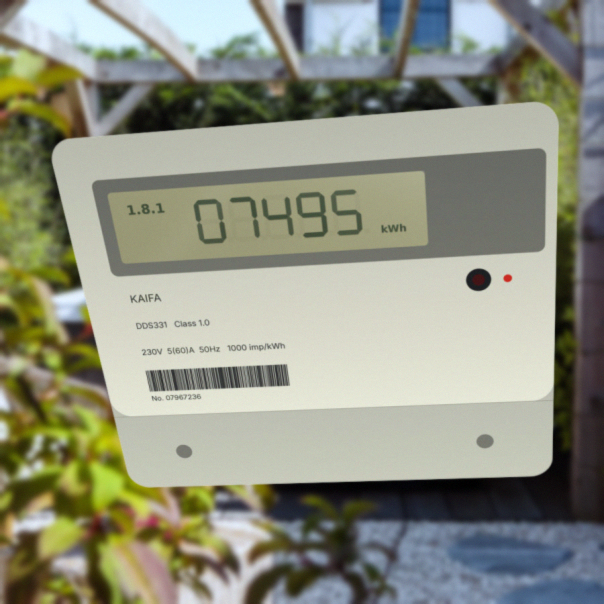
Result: 7495 kWh
